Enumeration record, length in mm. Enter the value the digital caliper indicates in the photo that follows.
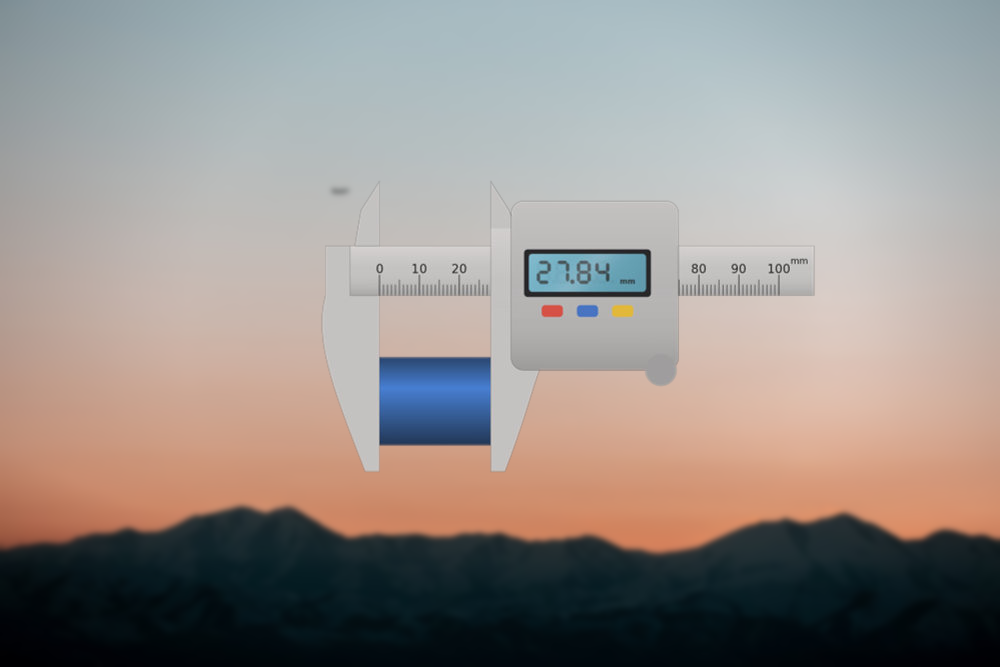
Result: 27.84 mm
